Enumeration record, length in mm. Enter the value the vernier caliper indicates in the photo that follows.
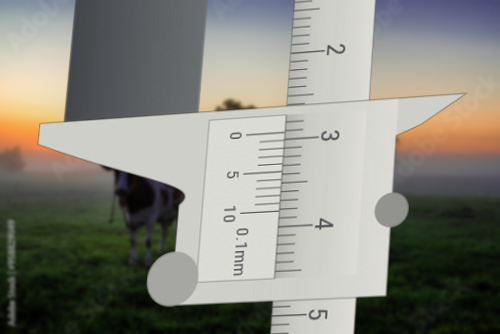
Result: 29.2 mm
